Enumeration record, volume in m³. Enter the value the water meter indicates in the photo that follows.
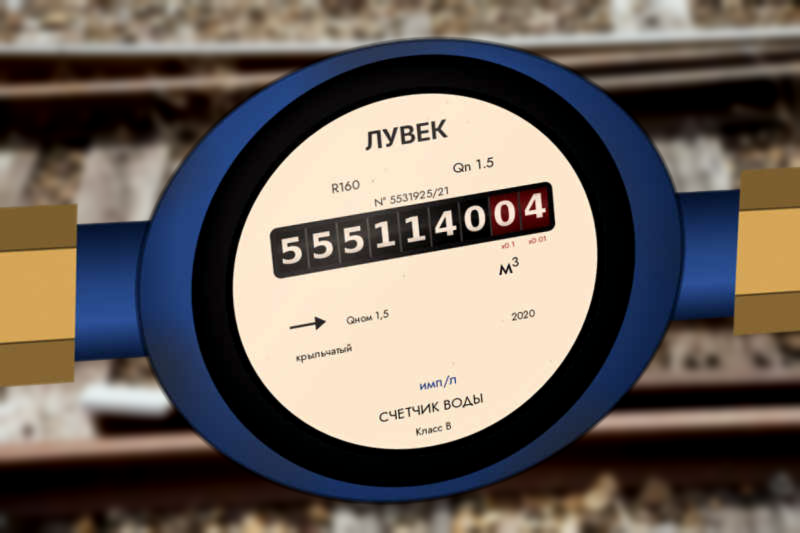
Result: 5551140.04 m³
